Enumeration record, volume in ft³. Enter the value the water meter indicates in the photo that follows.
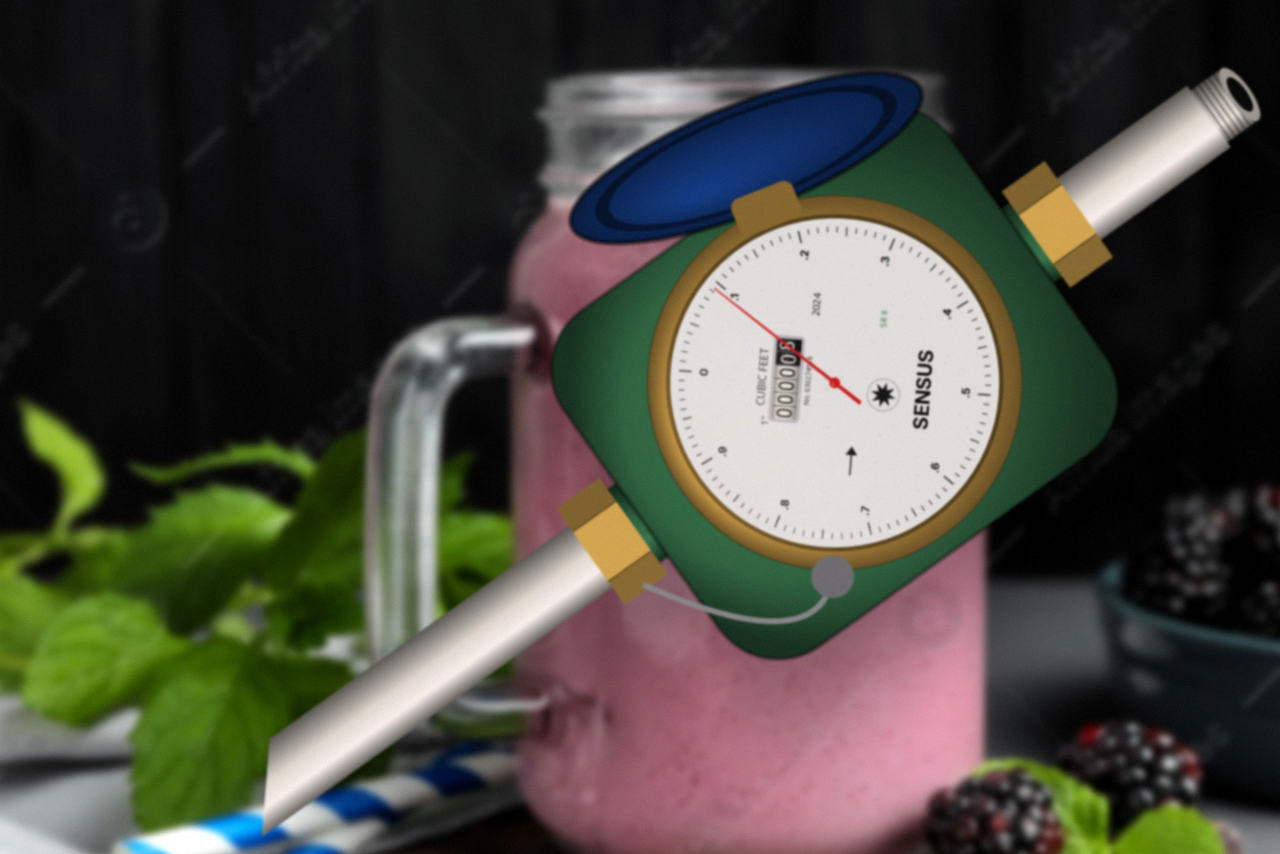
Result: 8.09 ft³
